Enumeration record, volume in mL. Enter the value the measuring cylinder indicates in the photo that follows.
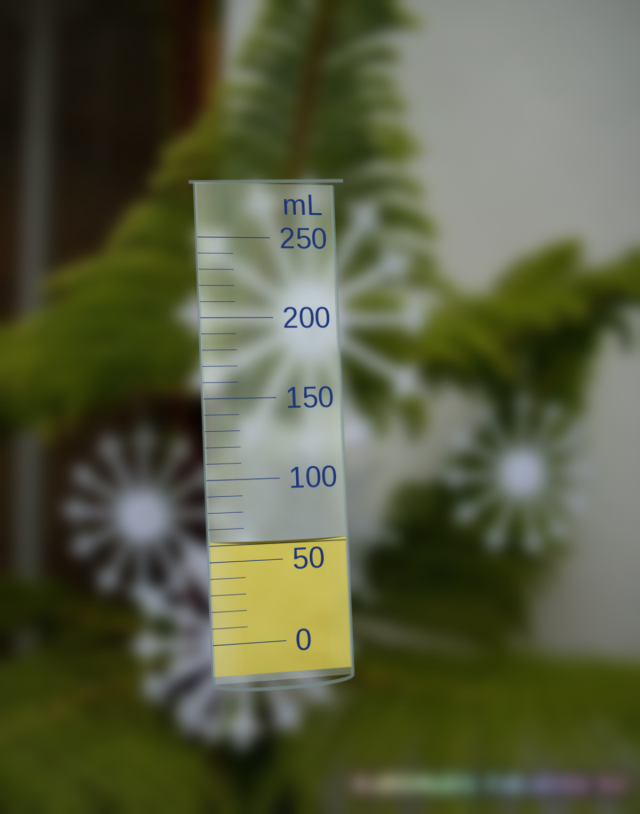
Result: 60 mL
